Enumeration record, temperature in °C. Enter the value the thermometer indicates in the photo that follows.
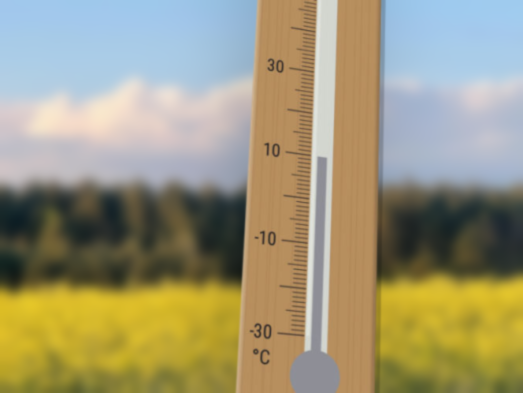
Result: 10 °C
